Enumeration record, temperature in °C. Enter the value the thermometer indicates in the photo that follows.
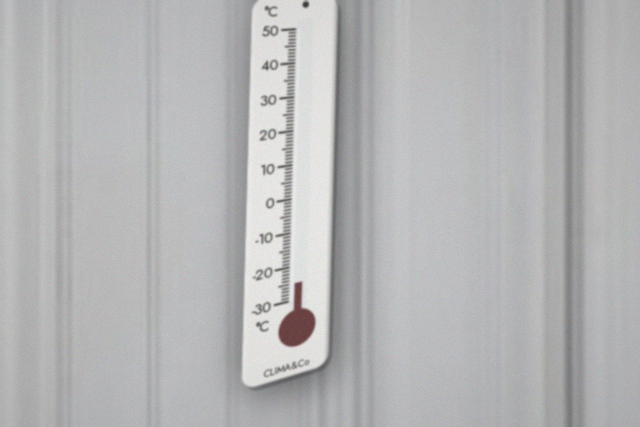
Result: -25 °C
